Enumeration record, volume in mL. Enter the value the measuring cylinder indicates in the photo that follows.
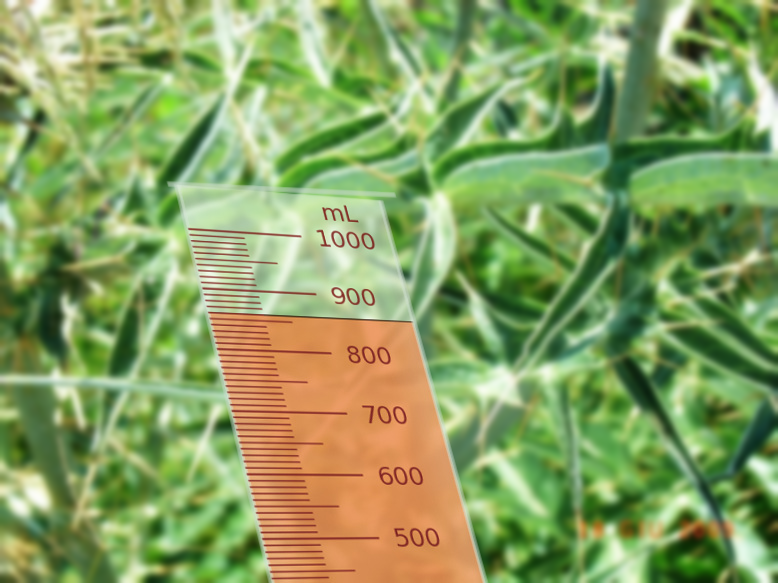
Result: 860 mL
